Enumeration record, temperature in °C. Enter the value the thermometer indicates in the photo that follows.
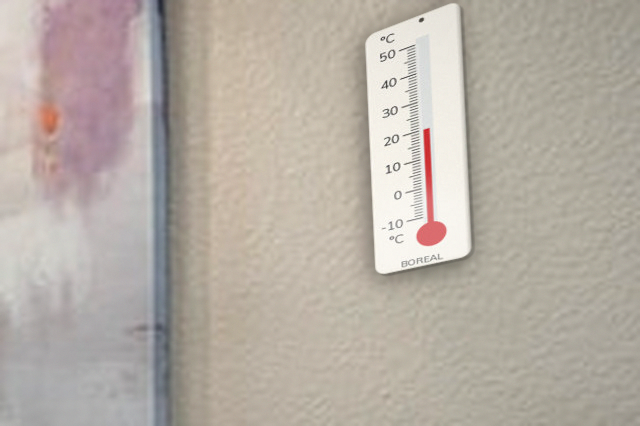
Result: 20 °C
